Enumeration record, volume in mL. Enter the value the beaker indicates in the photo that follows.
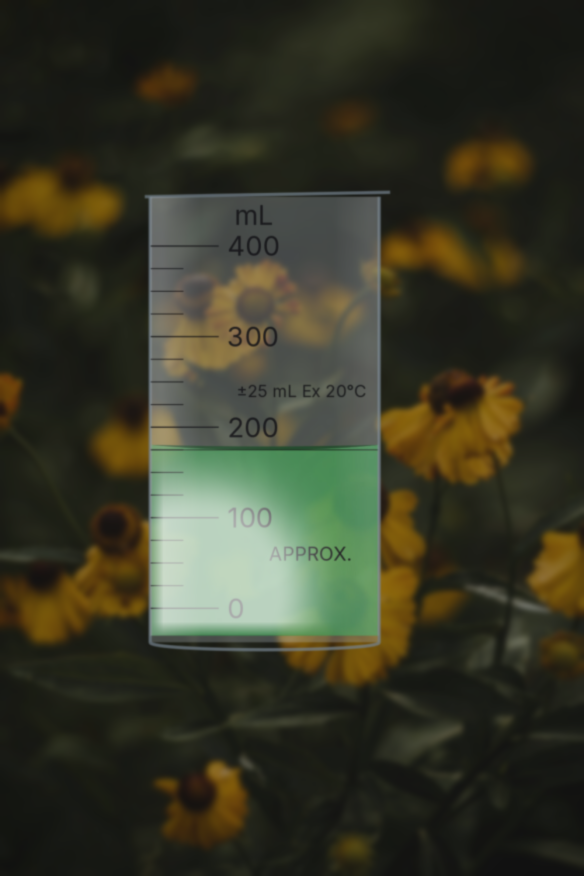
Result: 175 mL
